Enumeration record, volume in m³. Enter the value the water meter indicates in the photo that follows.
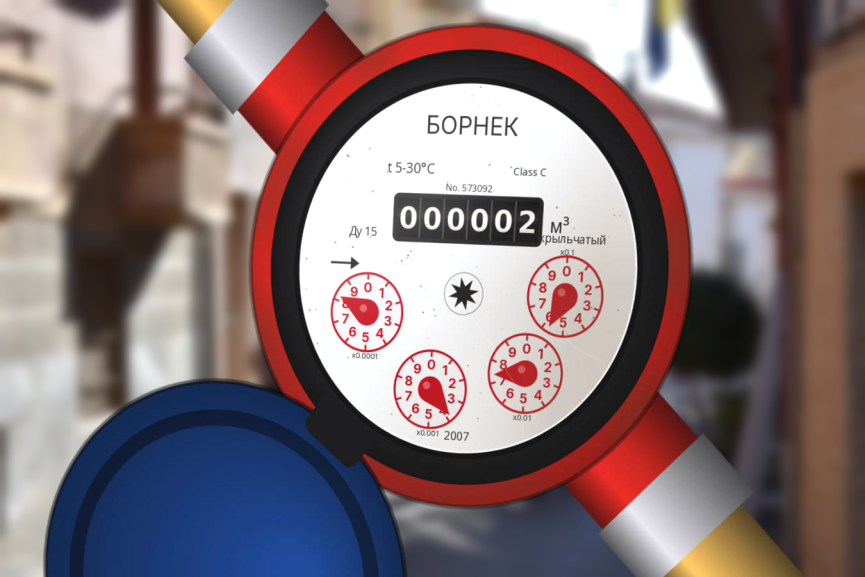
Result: 2.5738 m³
